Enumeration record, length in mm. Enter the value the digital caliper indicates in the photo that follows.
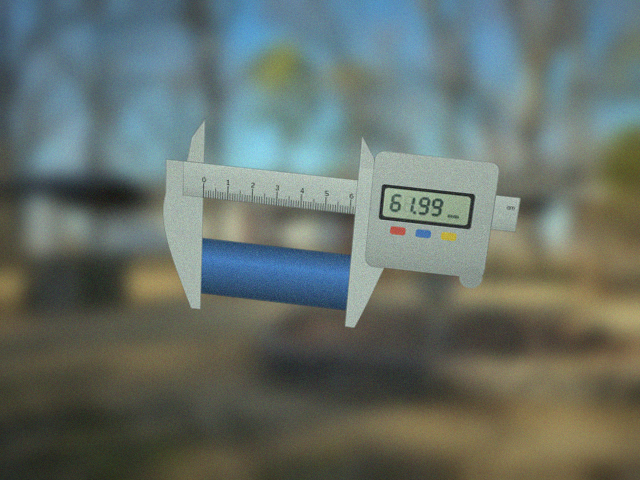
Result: 61.99 mm
